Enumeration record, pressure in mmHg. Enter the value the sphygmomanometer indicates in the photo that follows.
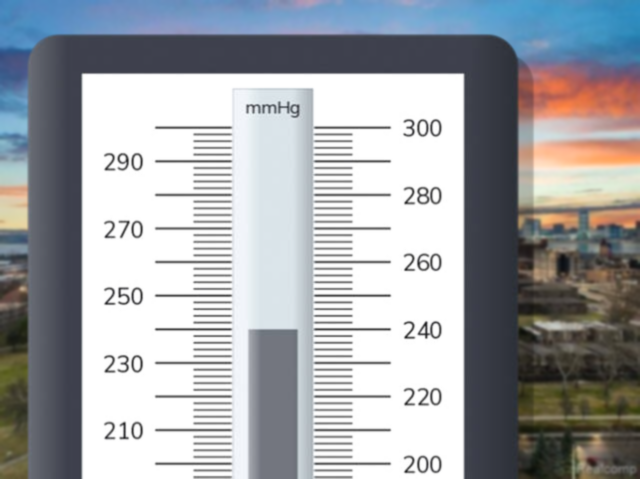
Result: 240 mmHg
